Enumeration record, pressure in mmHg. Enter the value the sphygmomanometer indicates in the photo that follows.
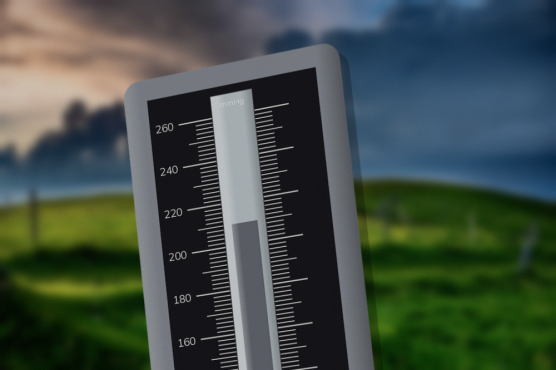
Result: 210 mmHg
